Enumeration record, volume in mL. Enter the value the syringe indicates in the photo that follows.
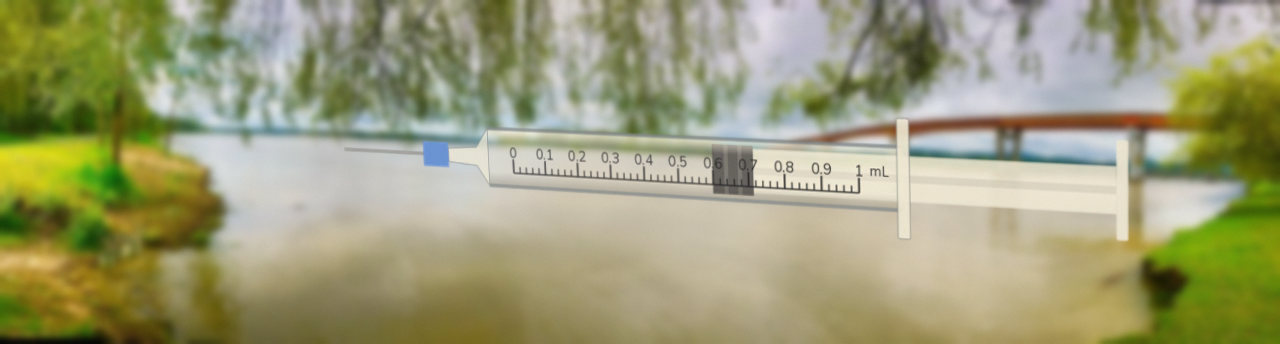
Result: 0.6 mL
